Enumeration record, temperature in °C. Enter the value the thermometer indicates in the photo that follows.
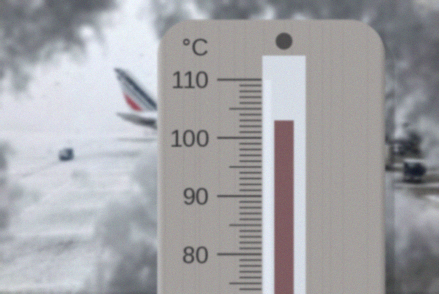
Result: 103 °C
